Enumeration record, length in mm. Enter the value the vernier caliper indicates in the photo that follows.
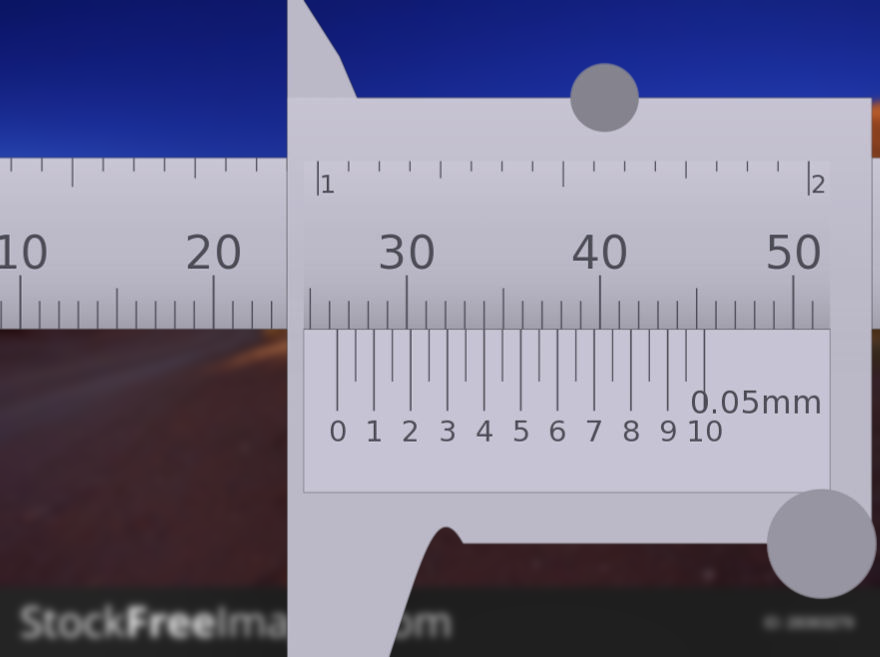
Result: 26.4 mm
